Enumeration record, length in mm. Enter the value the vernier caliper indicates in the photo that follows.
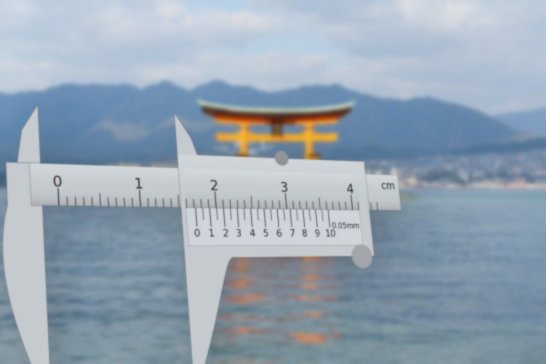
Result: 17.2 mm
